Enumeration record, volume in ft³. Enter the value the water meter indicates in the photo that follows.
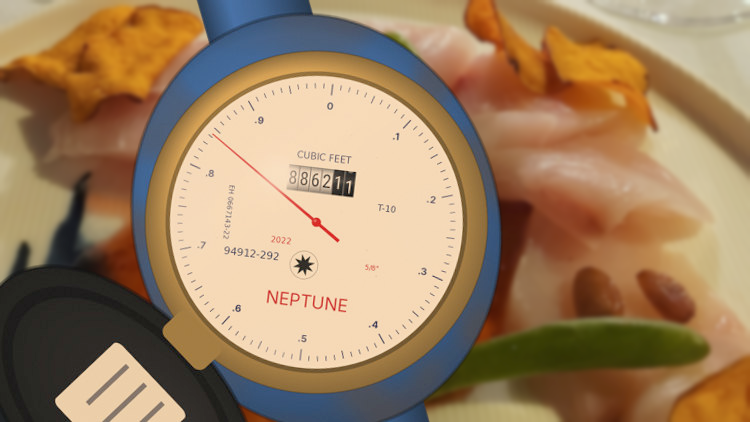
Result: 886210.84 ft³
